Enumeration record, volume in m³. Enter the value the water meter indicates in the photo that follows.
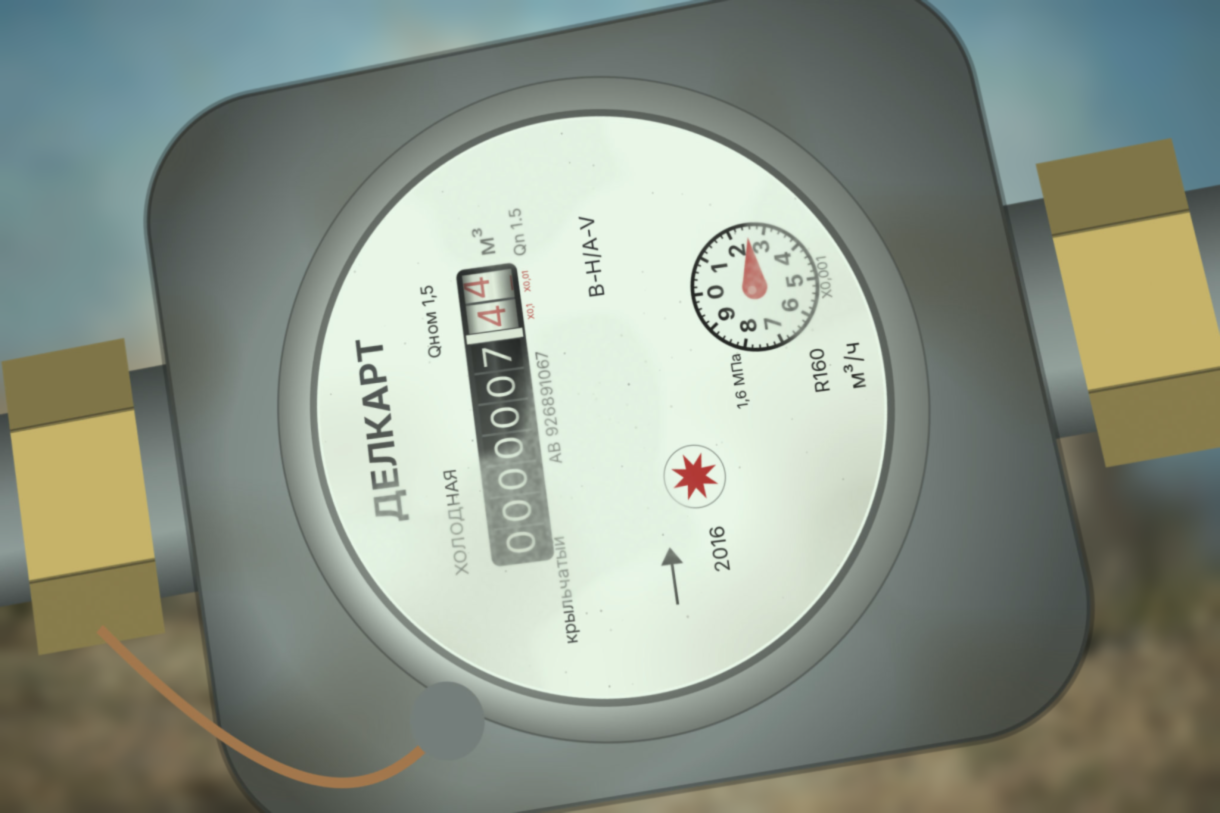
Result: 7.442 m³
